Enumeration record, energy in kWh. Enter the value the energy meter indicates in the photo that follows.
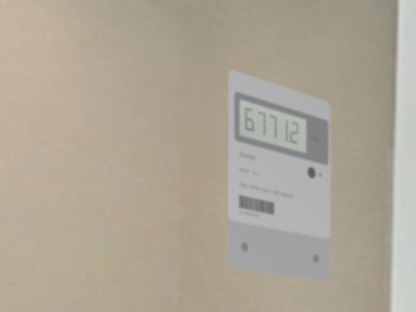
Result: 67712 kWh
